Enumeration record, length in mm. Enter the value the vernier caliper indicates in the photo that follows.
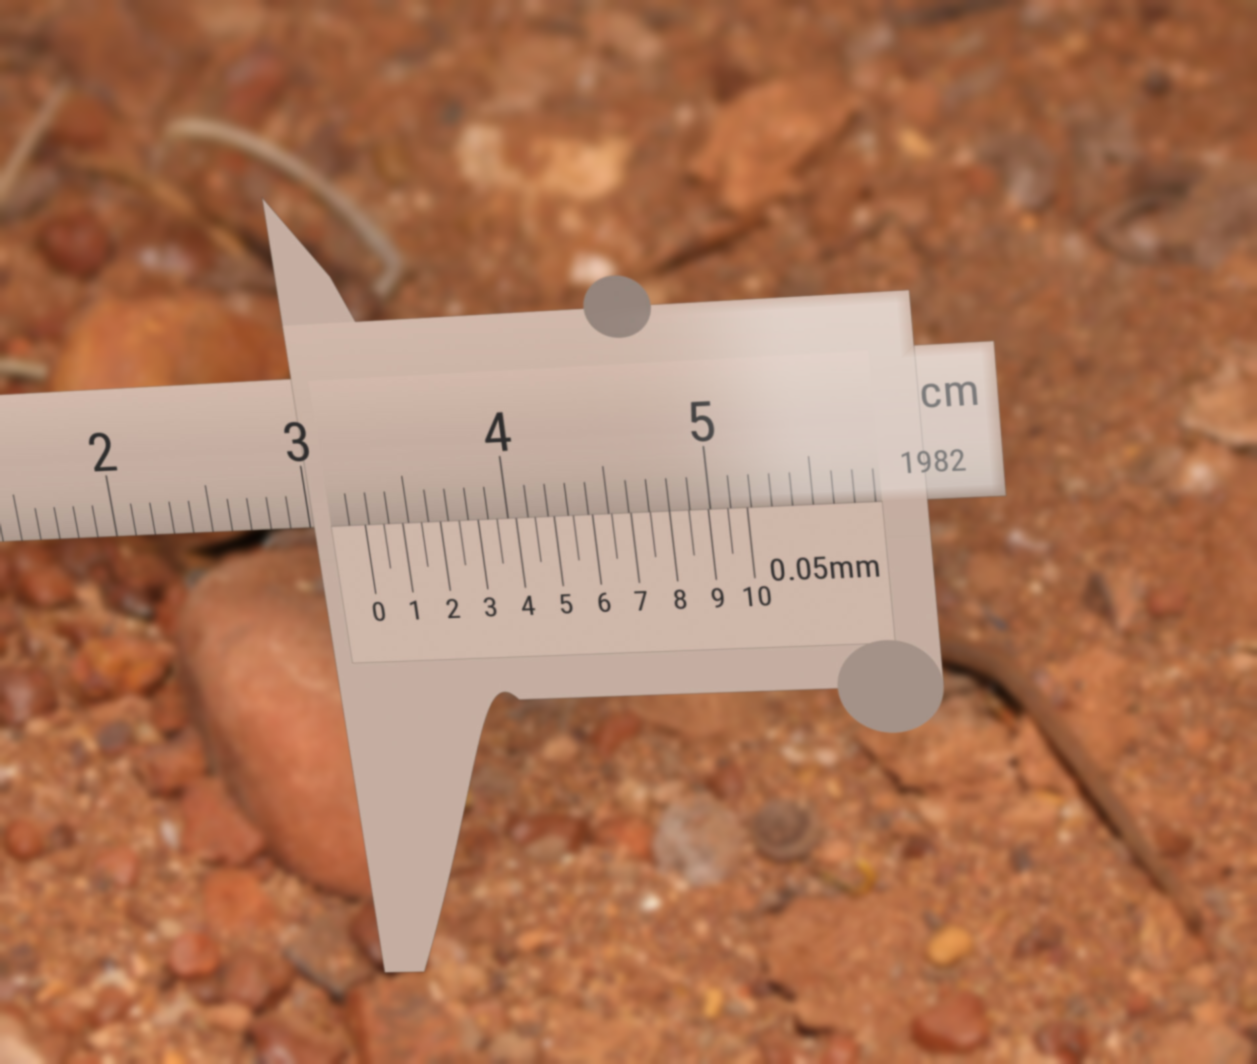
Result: 32.8 mm
